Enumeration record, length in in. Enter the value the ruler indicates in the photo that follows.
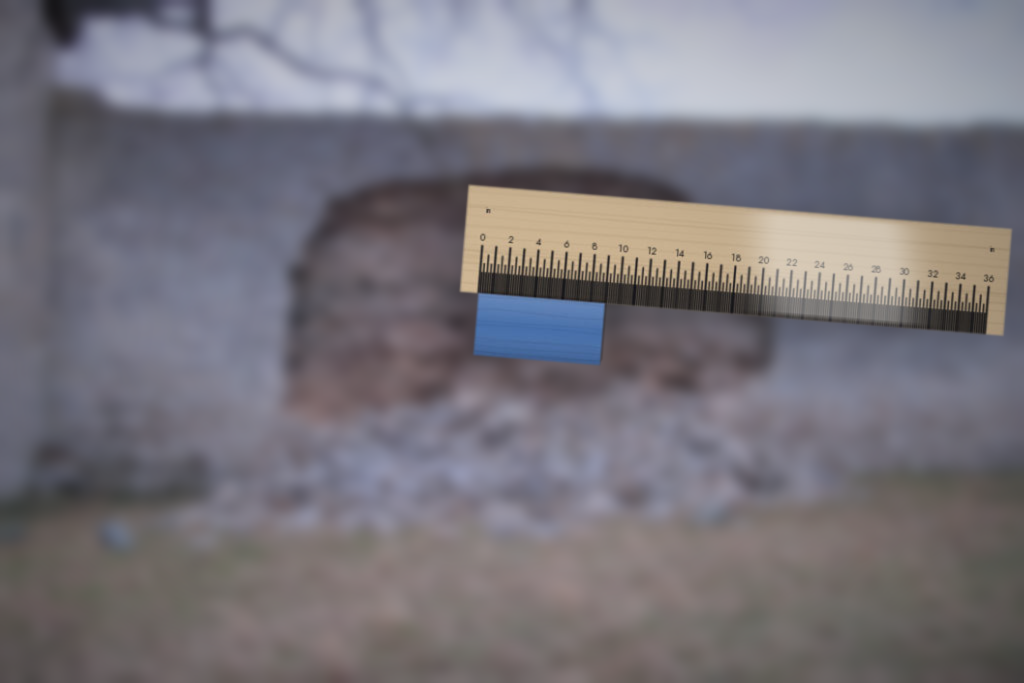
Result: 9 in
